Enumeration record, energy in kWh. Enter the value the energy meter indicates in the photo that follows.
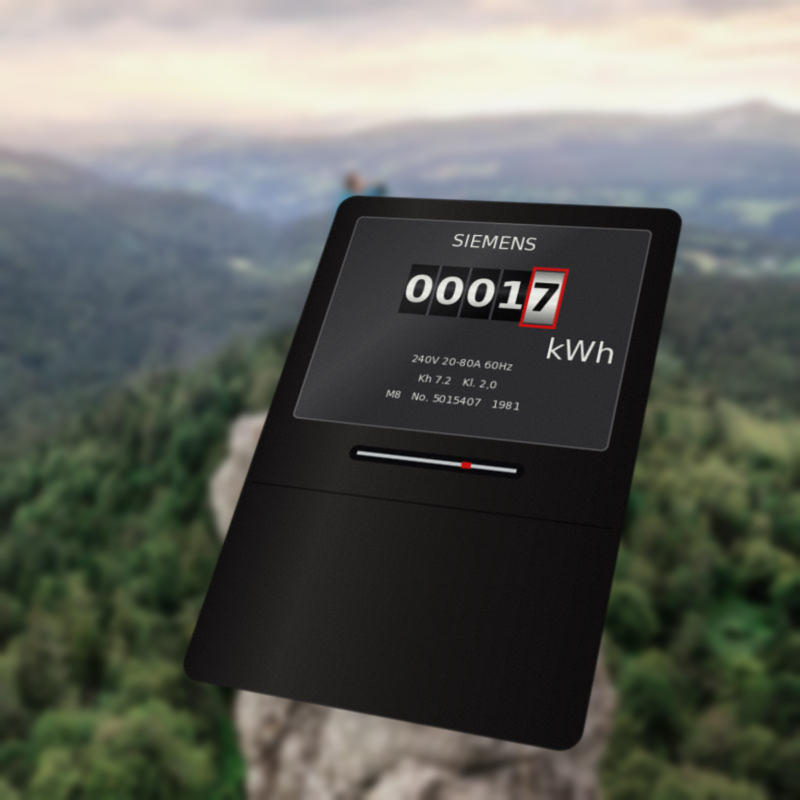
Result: 1.7 kWh
